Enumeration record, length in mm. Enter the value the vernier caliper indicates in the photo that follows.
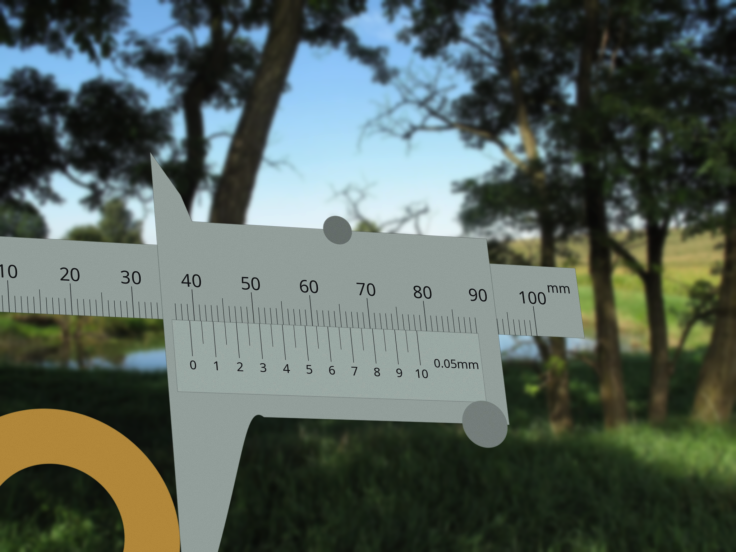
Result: 39.2 mm
